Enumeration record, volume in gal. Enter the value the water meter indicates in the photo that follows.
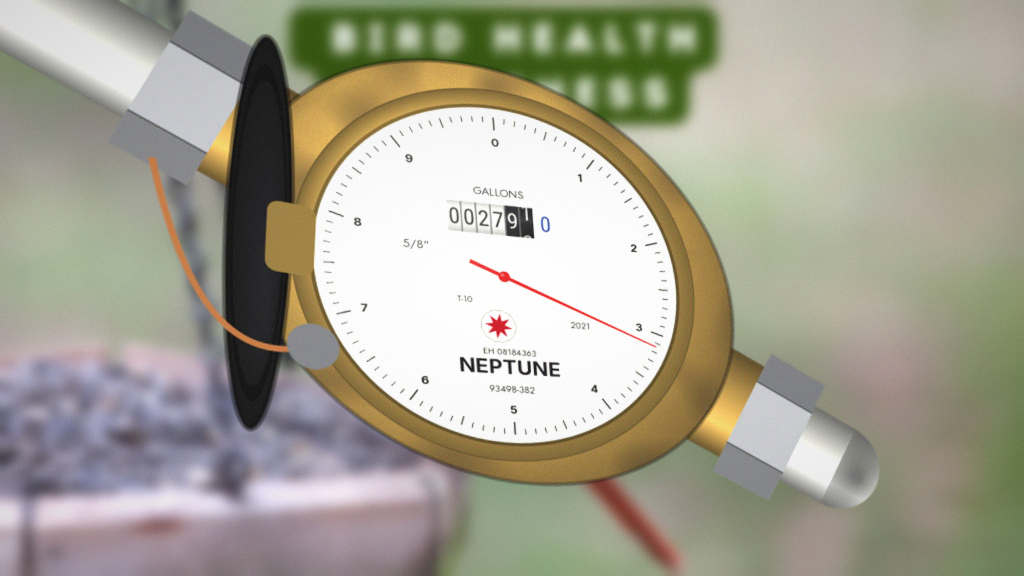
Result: 27913.1 gal
